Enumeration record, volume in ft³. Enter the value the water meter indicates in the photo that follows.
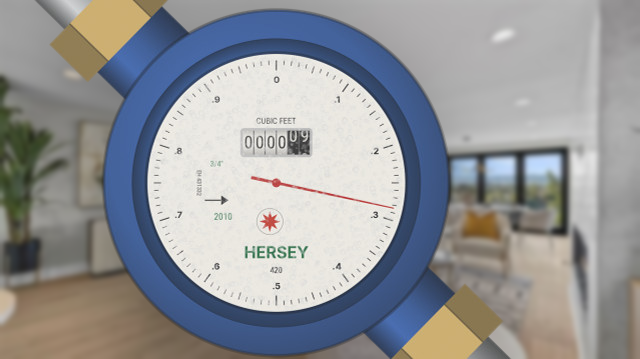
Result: 9.28 ft³
